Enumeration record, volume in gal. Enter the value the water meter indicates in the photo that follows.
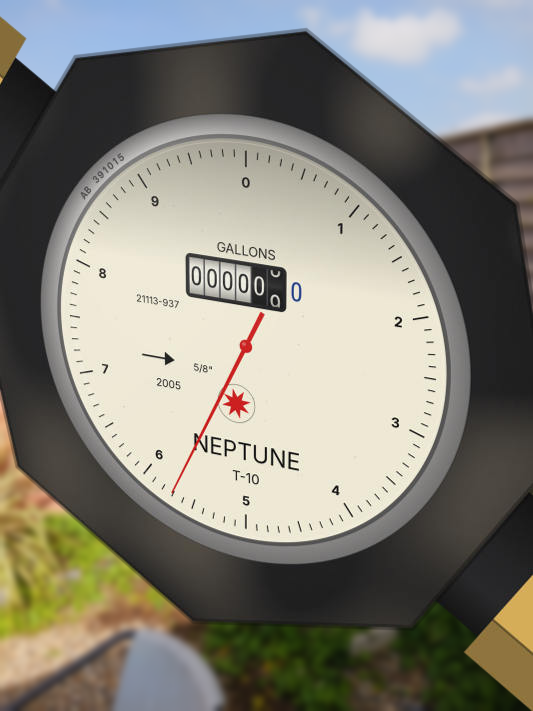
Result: 85.7 gal
